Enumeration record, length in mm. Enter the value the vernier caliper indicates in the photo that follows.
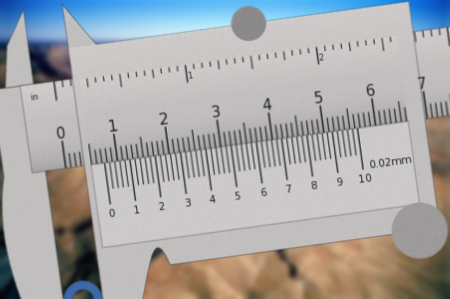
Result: 7.5 mm
